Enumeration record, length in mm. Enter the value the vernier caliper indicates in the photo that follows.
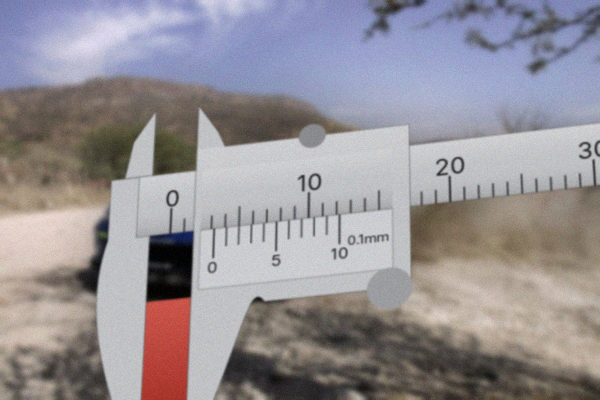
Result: 3.2 mm
